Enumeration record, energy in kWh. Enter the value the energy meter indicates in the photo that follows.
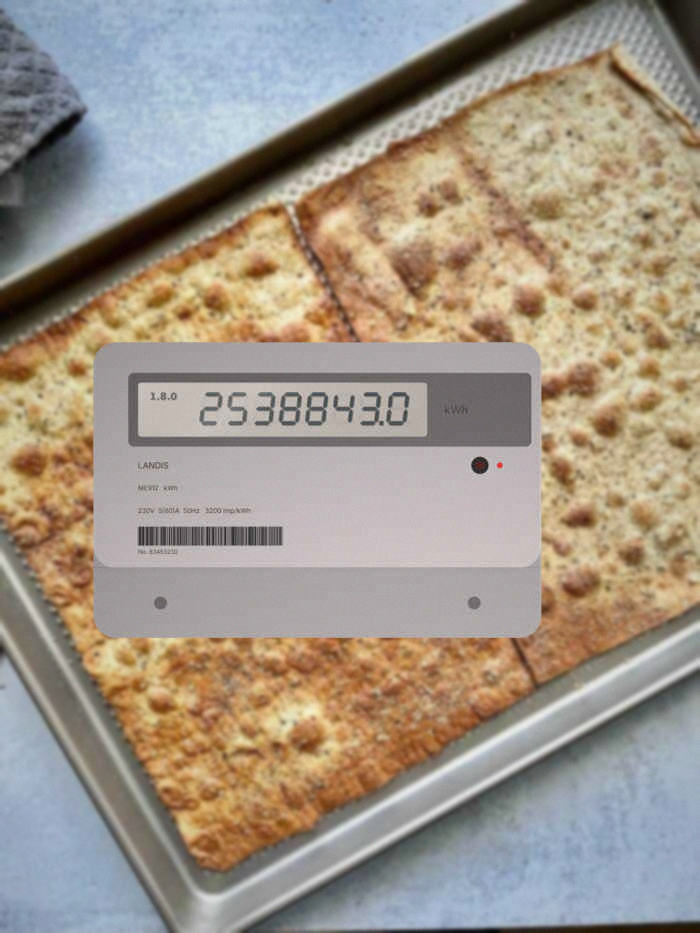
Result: 2538843.0 kWh
